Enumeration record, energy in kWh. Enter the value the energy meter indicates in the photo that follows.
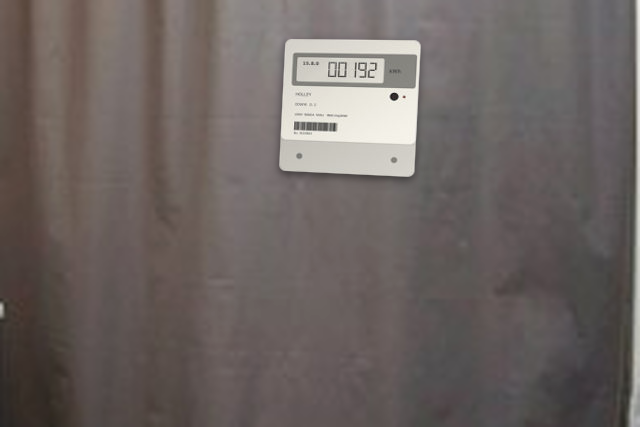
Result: 192 kWh
